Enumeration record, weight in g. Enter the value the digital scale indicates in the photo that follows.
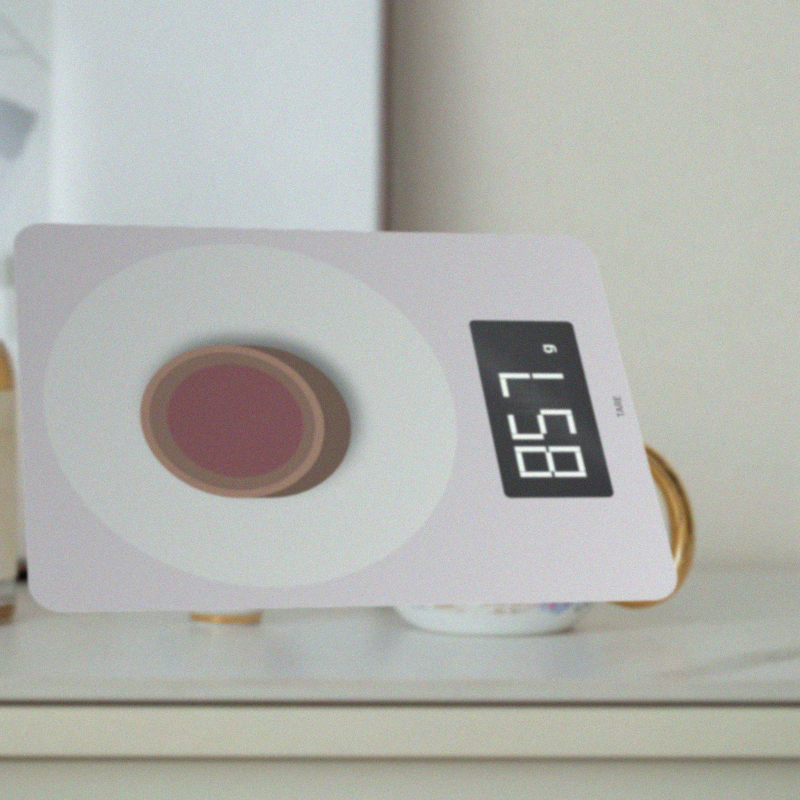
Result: 857 g
